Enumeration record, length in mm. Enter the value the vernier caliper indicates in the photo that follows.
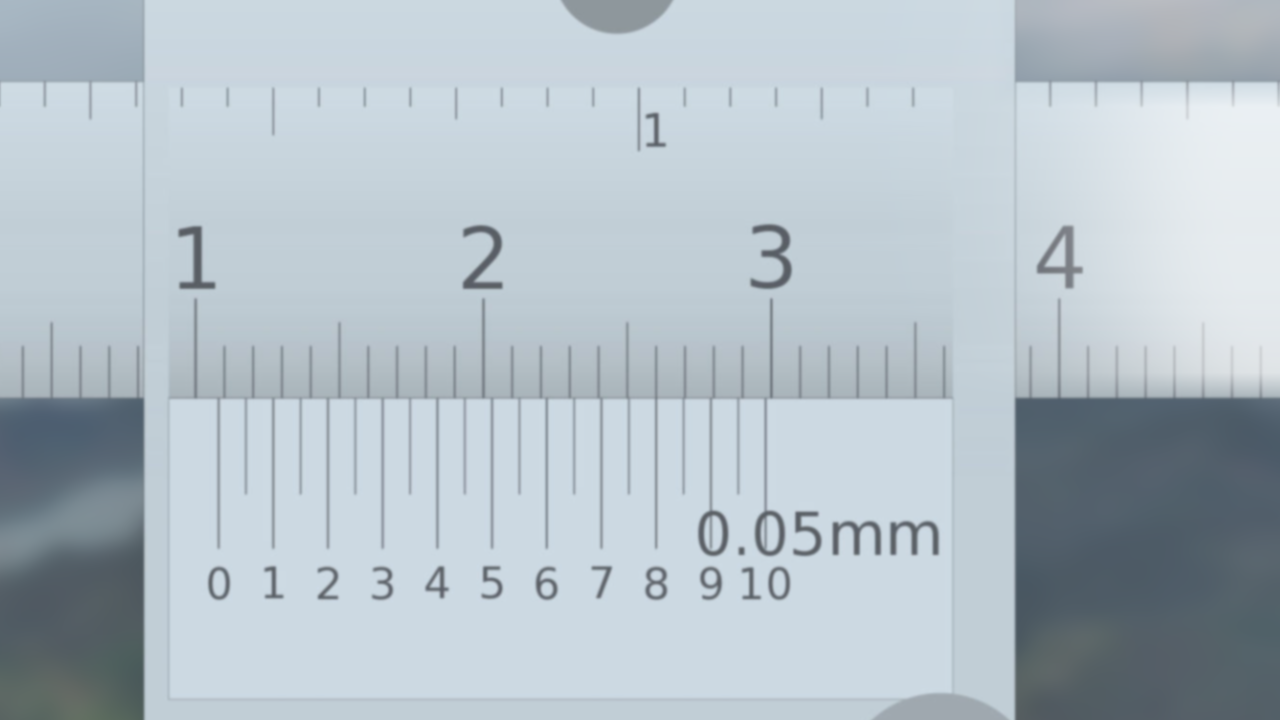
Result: 10.8 mm
